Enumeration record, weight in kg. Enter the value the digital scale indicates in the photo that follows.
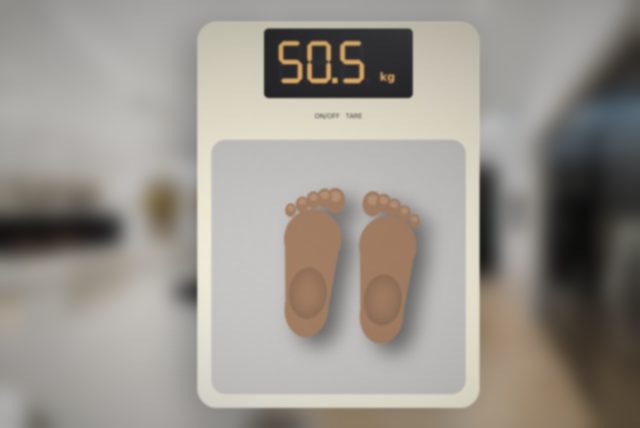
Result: 50.5 kg
